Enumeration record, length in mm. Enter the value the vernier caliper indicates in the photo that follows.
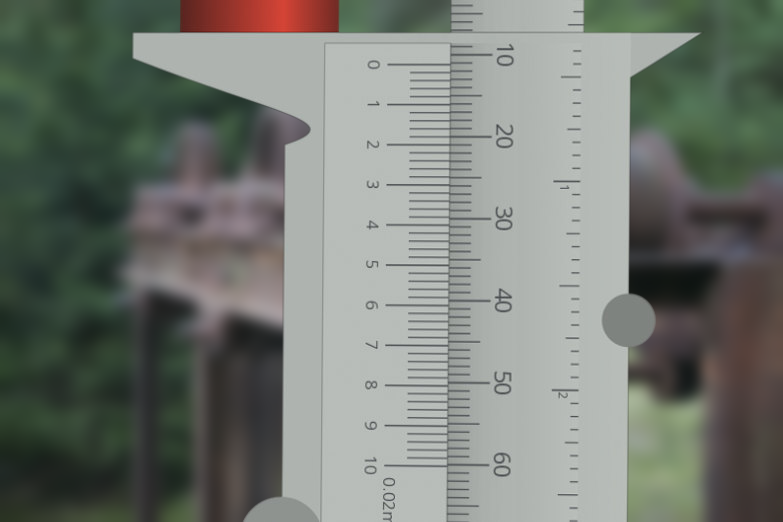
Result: 11.2 mm
